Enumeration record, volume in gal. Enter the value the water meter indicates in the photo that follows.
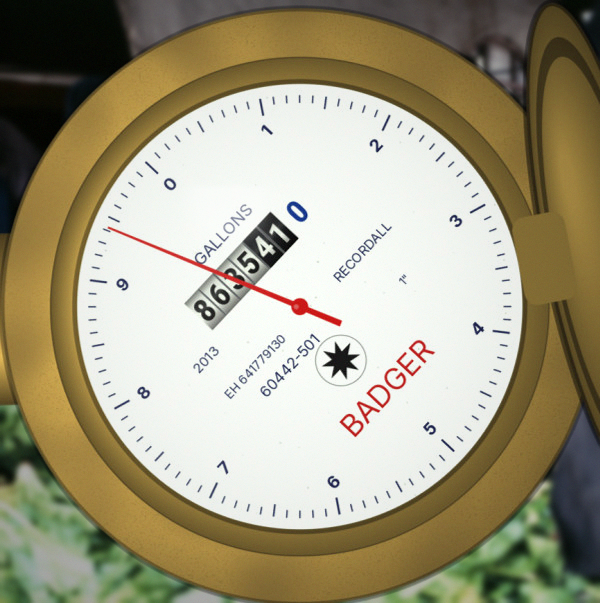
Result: 8635409.4 gal
